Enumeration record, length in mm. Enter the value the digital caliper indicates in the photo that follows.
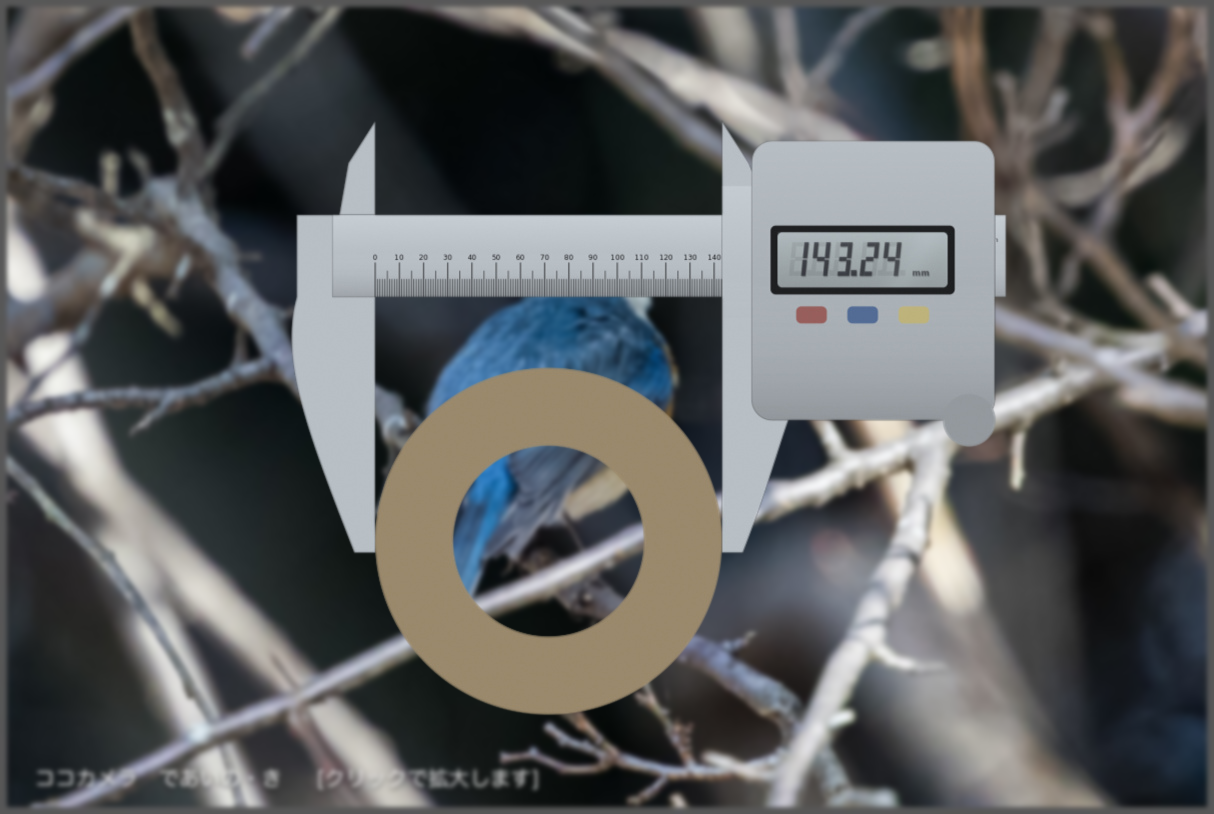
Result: 143.24 mm
